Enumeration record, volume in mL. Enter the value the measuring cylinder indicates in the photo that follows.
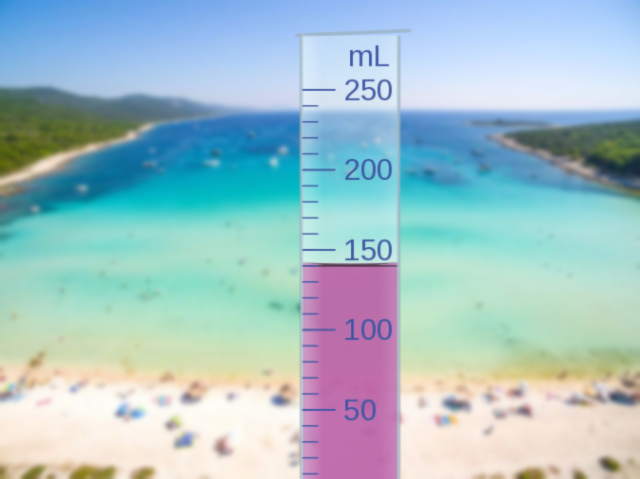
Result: 140 mL
